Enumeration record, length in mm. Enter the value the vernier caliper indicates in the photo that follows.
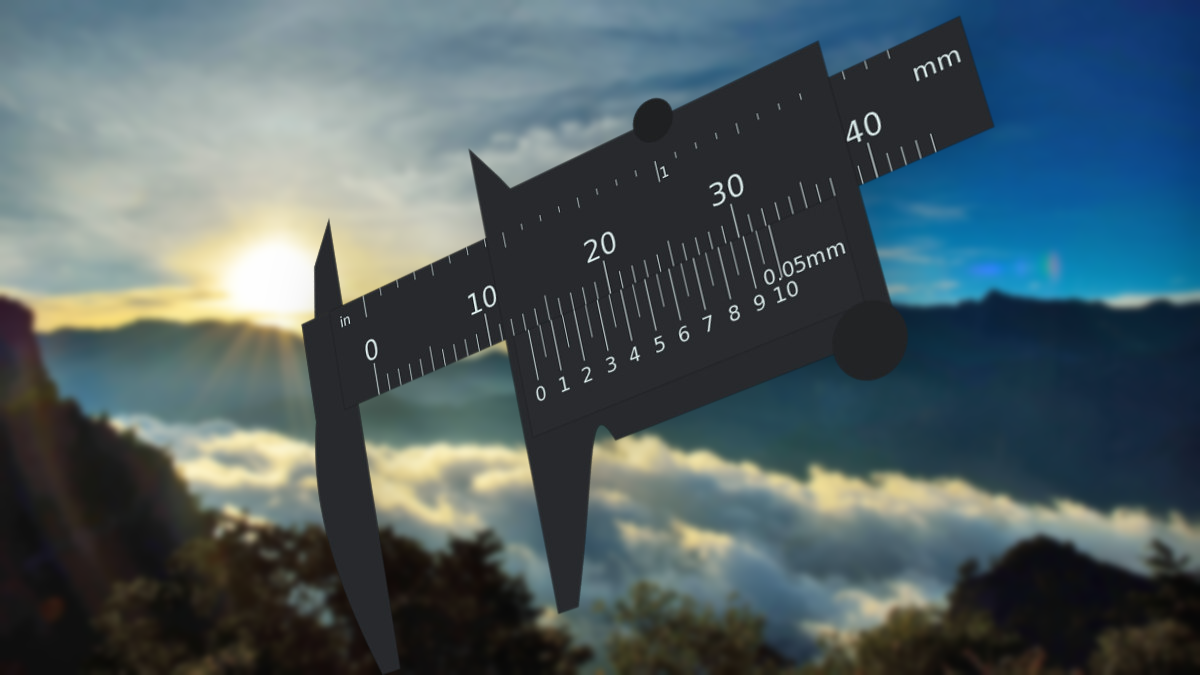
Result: 13.2 mm
